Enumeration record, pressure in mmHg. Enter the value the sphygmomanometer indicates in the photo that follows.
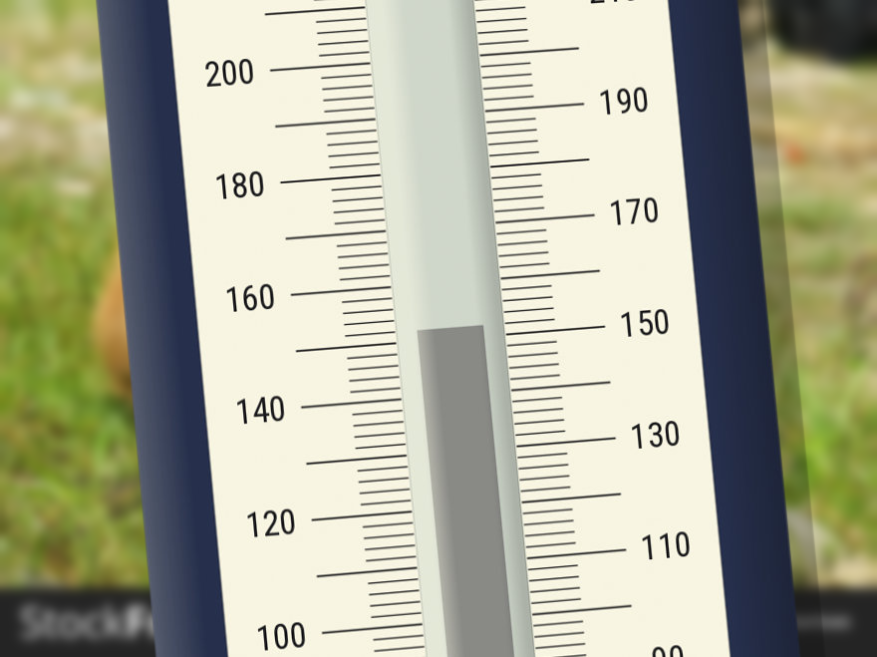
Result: 152 mmHg
